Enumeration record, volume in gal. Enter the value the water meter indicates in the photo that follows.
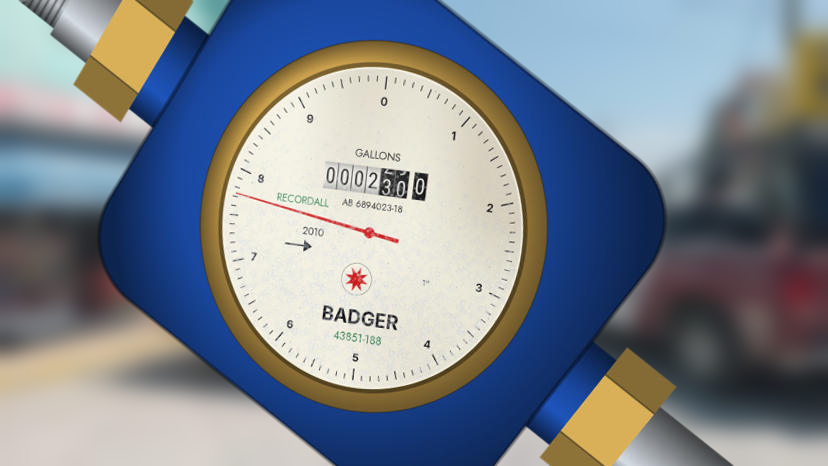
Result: 2297.7 gal
